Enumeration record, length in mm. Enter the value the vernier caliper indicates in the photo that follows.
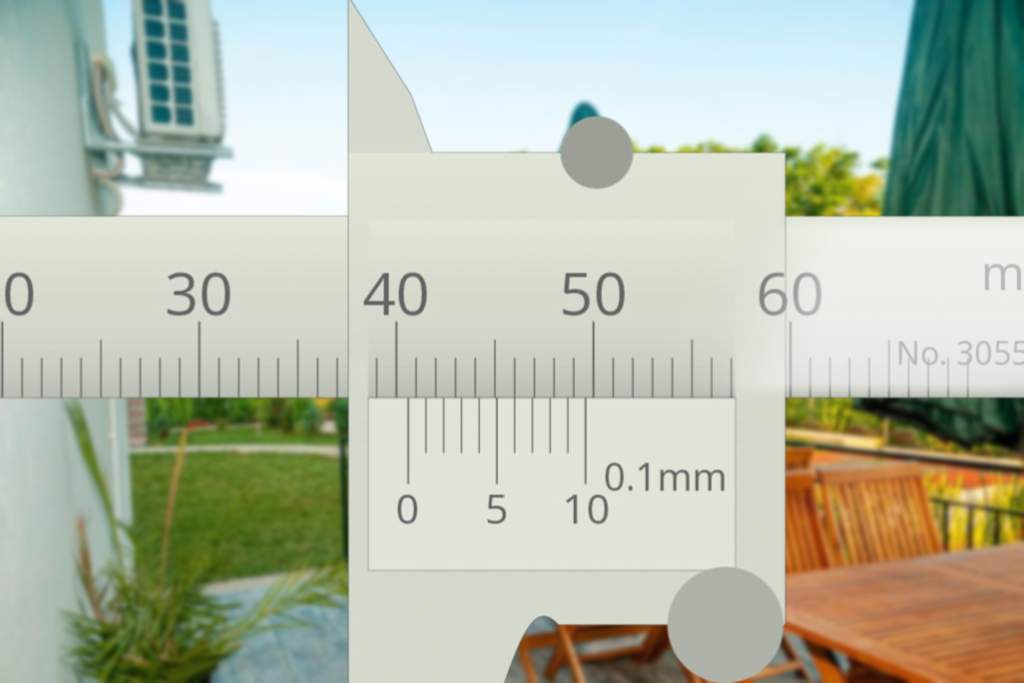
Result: 40.6 mm
